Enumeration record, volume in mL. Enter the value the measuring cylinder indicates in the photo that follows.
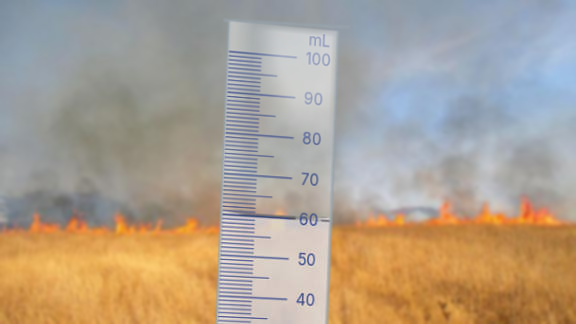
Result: 60 mL
